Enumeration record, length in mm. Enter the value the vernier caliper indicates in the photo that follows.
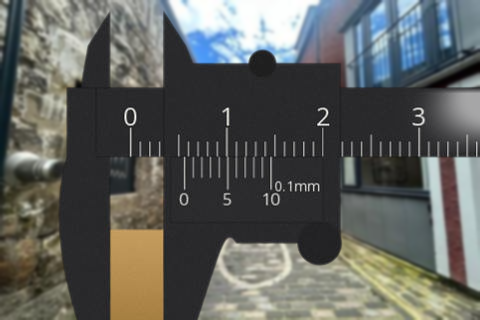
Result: 5.6 mm
